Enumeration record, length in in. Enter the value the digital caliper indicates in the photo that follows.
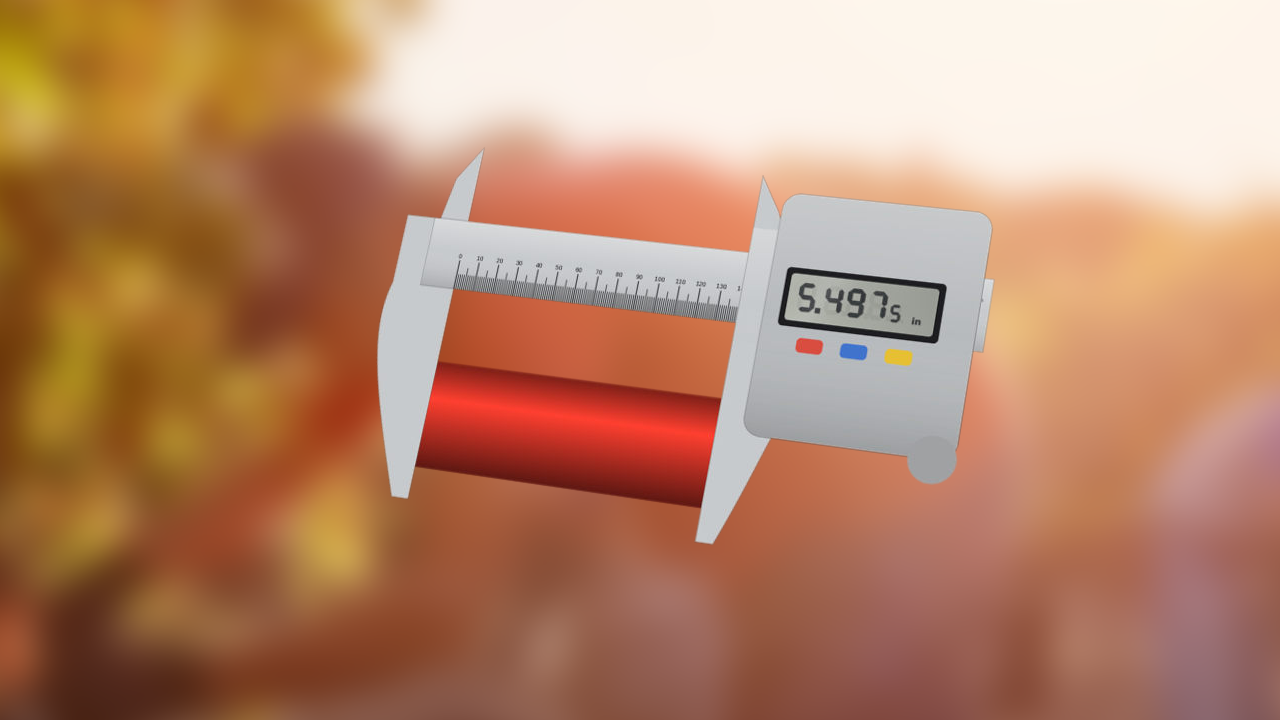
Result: 5.4975 in
